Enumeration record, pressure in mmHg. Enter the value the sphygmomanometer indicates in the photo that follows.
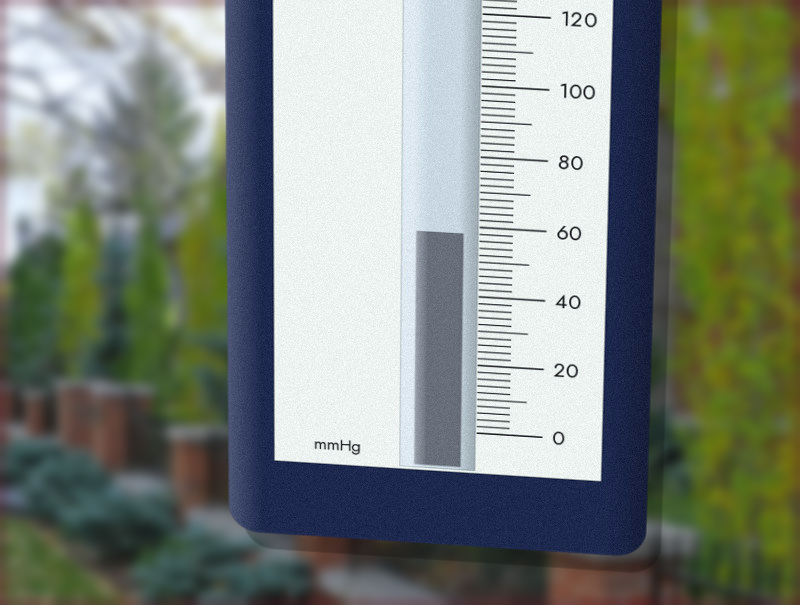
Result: 58 mmHg
